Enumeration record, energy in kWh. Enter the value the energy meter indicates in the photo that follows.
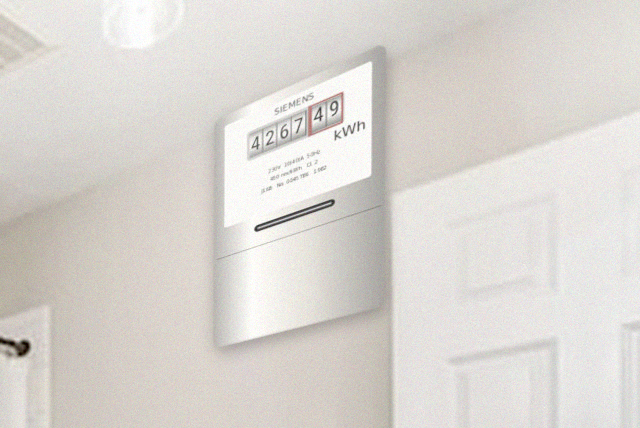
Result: 4267.49 kWh
